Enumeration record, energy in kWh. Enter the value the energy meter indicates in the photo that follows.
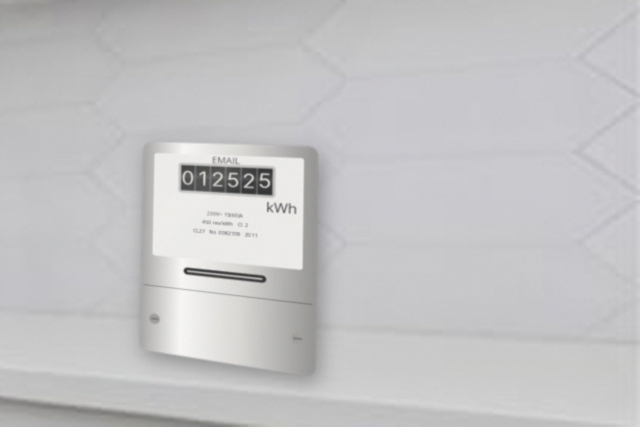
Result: 12525 kWh
